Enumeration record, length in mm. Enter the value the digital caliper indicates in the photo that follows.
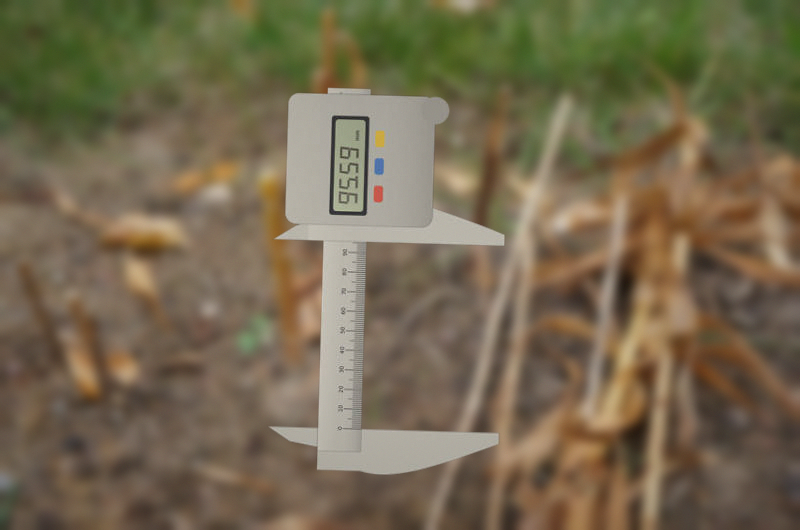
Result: 95.59 mm
